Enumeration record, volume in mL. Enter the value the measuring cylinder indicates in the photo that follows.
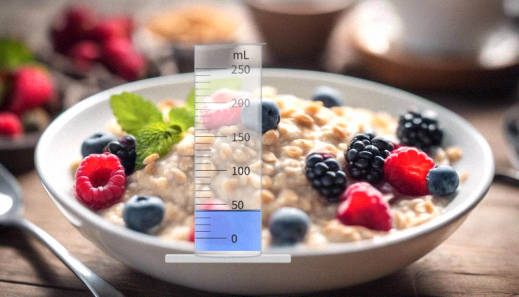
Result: 40 mL
